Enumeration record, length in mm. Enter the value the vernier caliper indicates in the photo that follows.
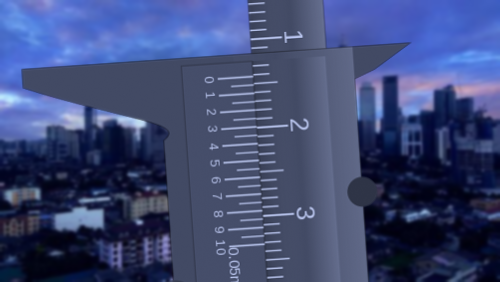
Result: 14.2 mm
